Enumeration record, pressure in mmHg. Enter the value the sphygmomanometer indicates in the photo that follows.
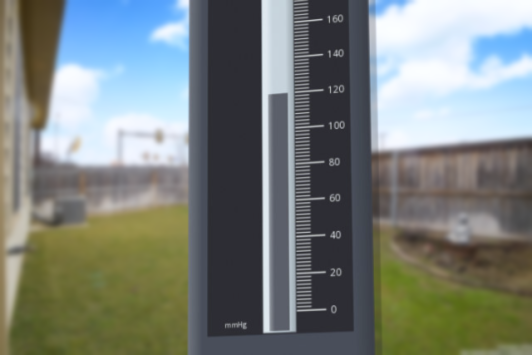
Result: 120 mmHg
